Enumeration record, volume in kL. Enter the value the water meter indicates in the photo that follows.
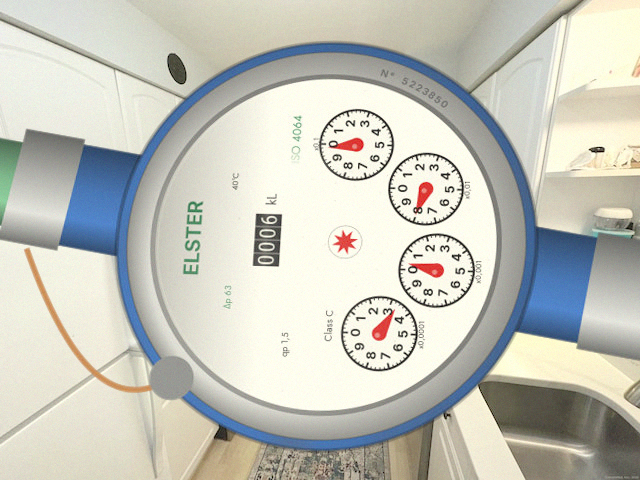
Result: 5.9803 kL
